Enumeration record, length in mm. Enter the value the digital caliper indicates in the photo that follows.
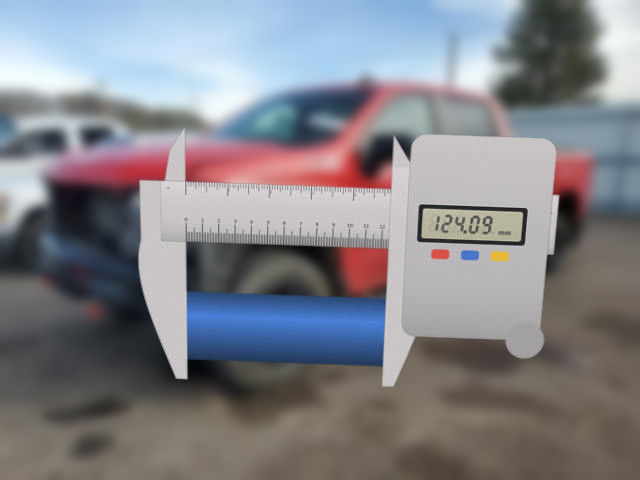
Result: 124.09 mm
